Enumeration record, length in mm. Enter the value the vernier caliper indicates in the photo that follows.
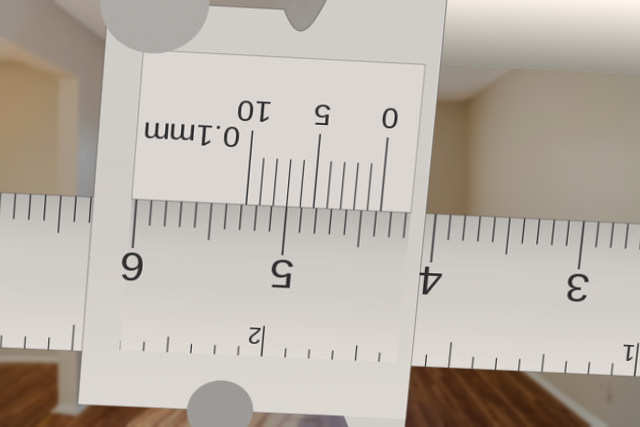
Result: 43.7 mm
